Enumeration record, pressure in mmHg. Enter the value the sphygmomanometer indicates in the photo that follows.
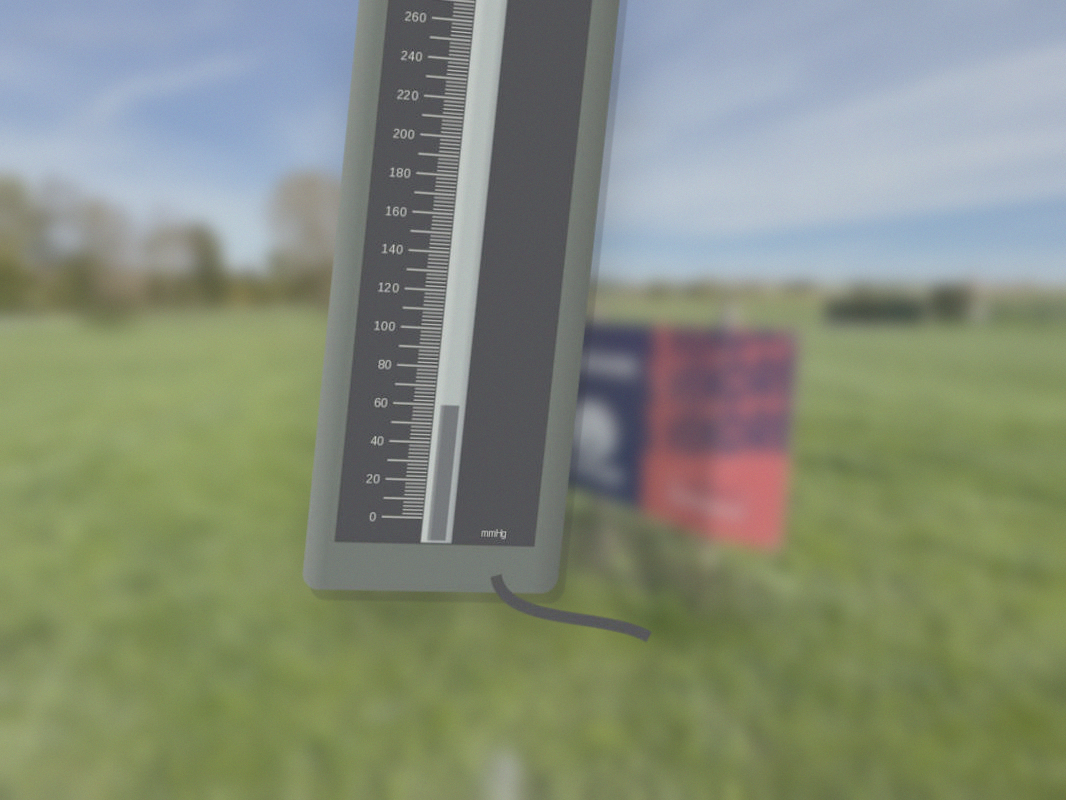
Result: 60 mmHg
